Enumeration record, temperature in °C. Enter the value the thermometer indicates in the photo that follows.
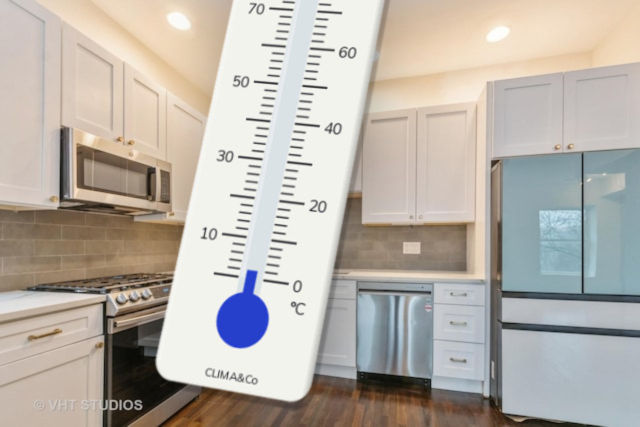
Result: 2 °C
